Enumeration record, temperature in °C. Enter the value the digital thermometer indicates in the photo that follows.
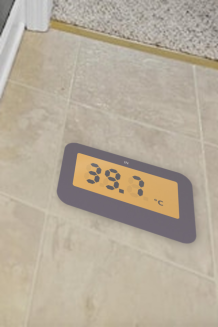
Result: 39.7 °C
